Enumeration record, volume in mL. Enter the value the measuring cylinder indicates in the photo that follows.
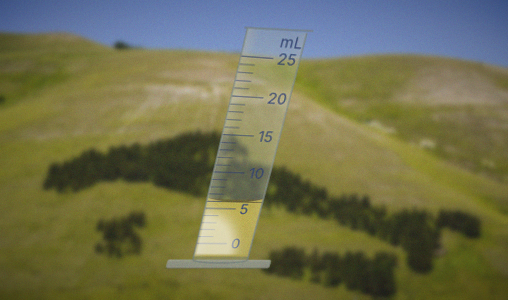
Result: 6 mL
